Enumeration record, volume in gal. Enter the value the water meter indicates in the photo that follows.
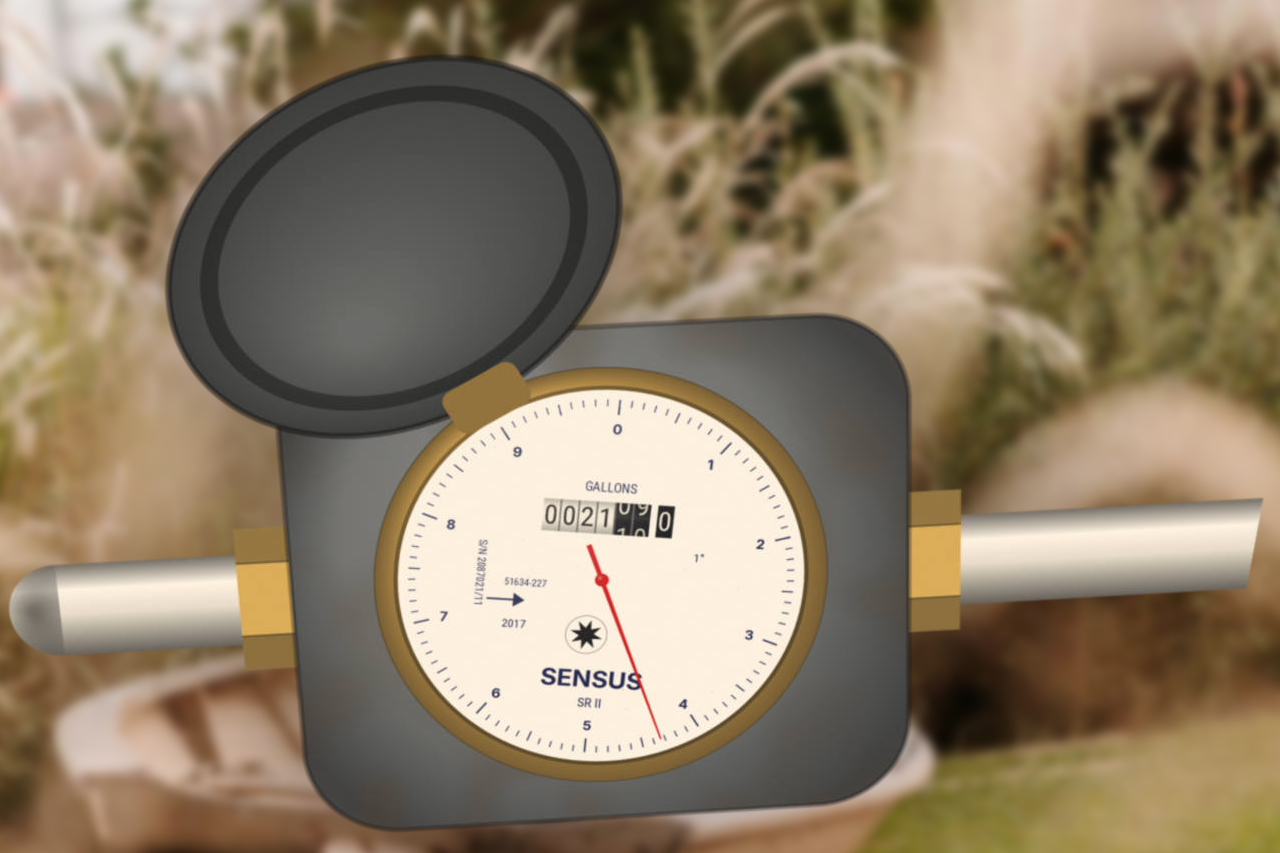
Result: 21094.3 gal
